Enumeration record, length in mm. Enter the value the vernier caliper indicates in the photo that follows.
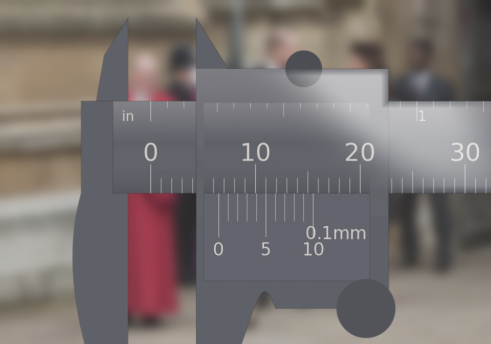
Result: 6.5 mm
